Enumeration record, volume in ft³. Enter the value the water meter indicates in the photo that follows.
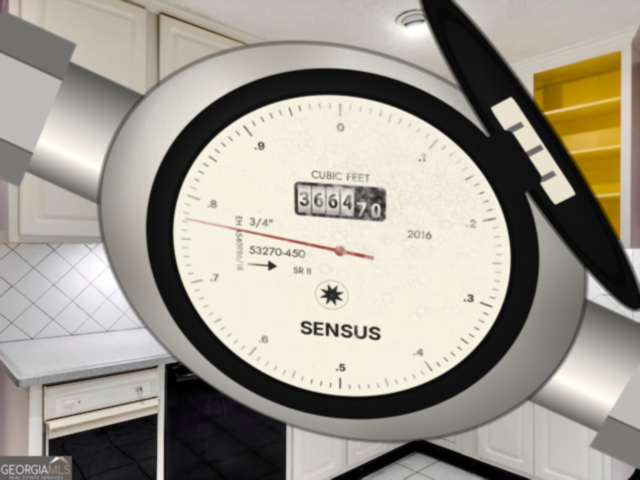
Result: 366469.77 ft³
